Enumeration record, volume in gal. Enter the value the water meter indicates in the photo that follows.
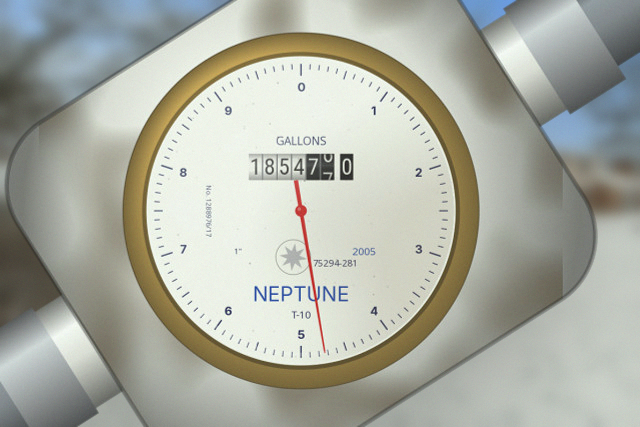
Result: 1854764.7 gal
